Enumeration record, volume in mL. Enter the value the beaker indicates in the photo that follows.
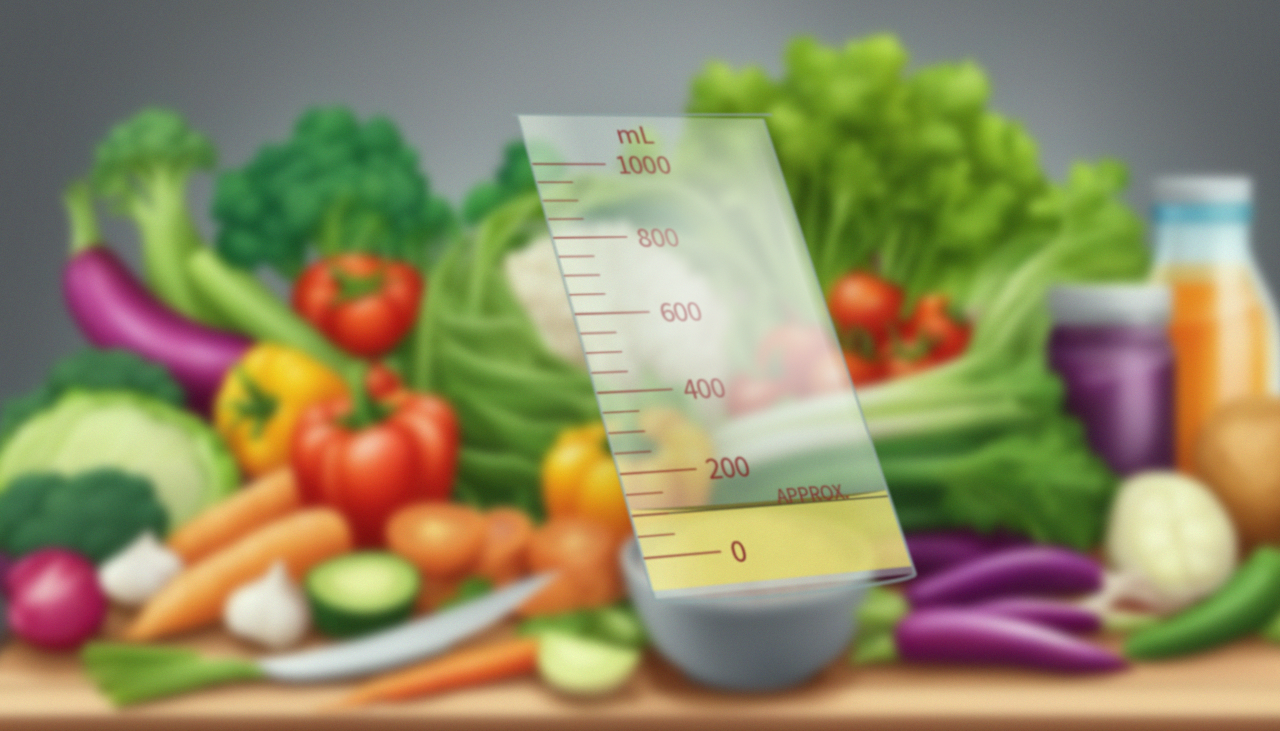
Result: 100 mL
